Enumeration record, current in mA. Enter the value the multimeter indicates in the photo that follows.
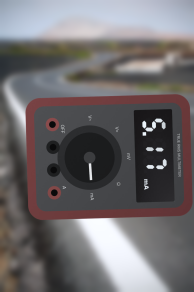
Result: 5.17 mA
